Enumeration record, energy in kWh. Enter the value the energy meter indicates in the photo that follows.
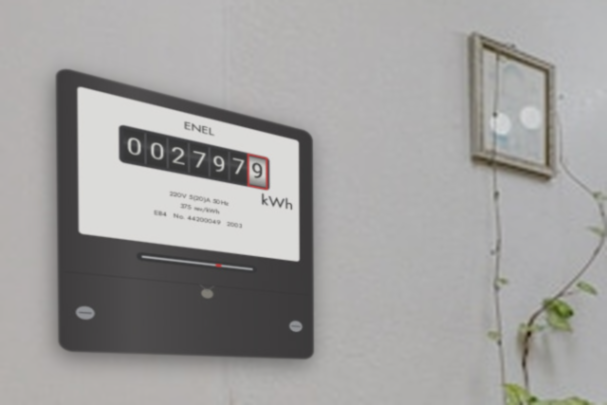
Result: 2797.9 kWh
